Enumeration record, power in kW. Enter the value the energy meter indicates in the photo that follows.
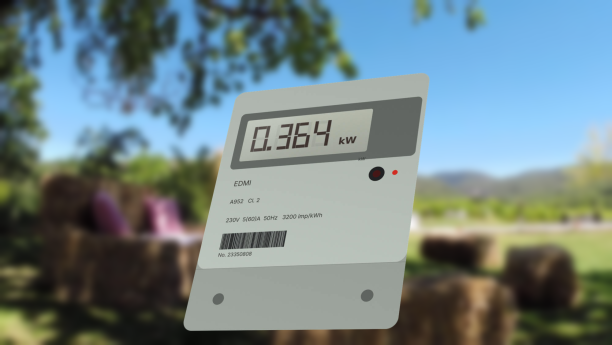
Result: 0.364 kW
